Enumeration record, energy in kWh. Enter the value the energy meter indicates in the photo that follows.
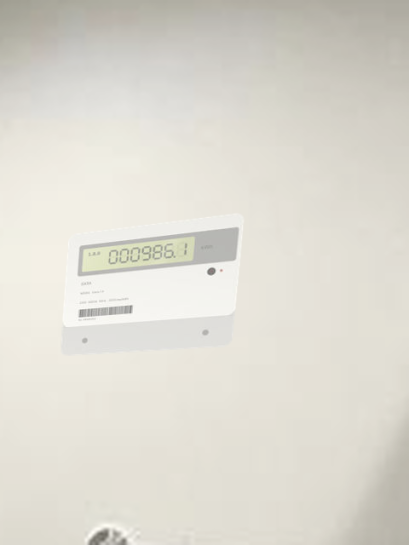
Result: 986.1 kWh
